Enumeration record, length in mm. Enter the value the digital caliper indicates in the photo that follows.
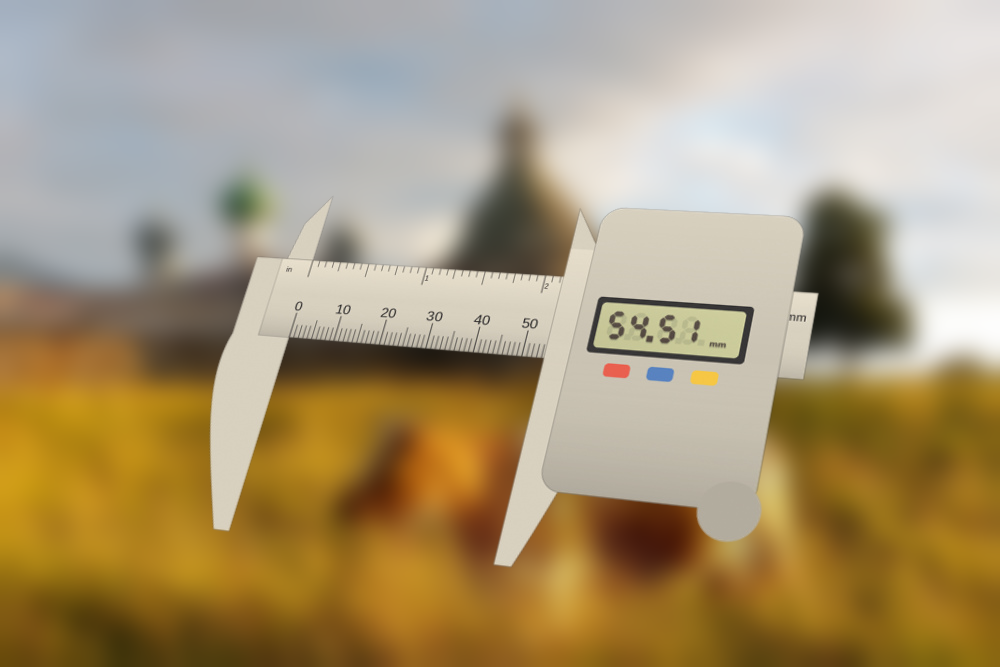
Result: 54.51 mm
